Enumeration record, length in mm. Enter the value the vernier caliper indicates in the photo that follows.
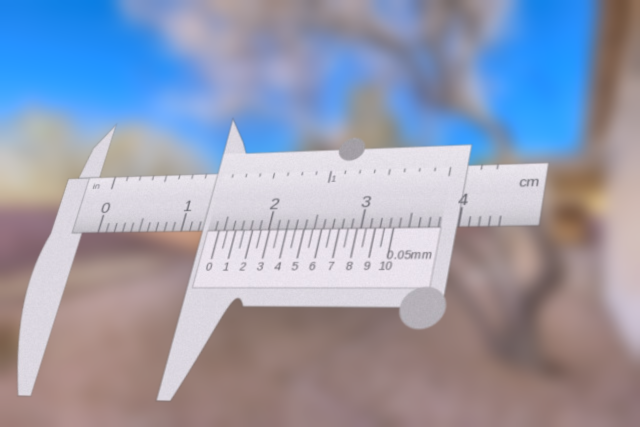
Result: 14.4 mm
